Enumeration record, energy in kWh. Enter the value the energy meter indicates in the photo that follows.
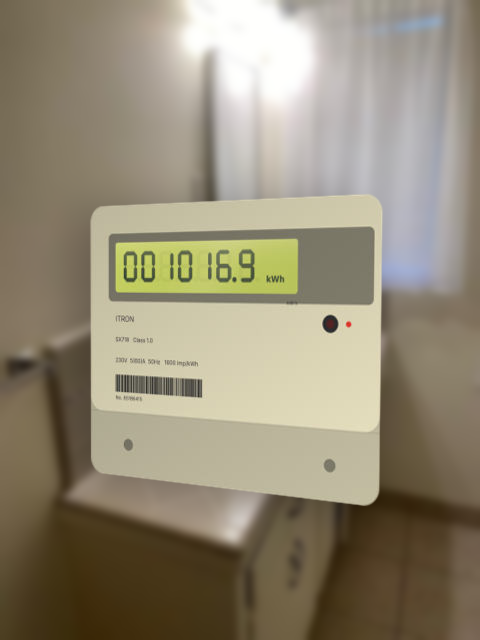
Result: 1016.9 kWh
